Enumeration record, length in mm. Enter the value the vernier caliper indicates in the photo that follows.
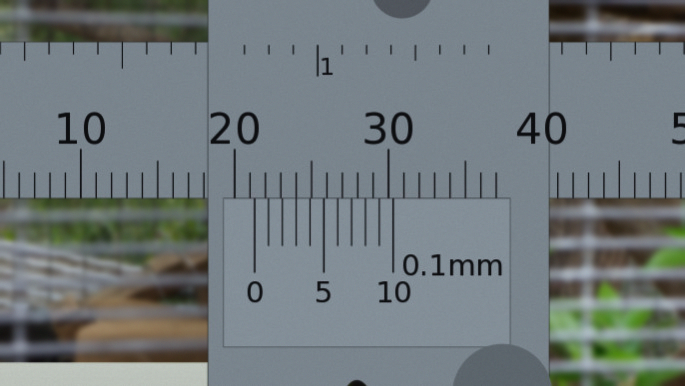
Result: 21.3 mm
